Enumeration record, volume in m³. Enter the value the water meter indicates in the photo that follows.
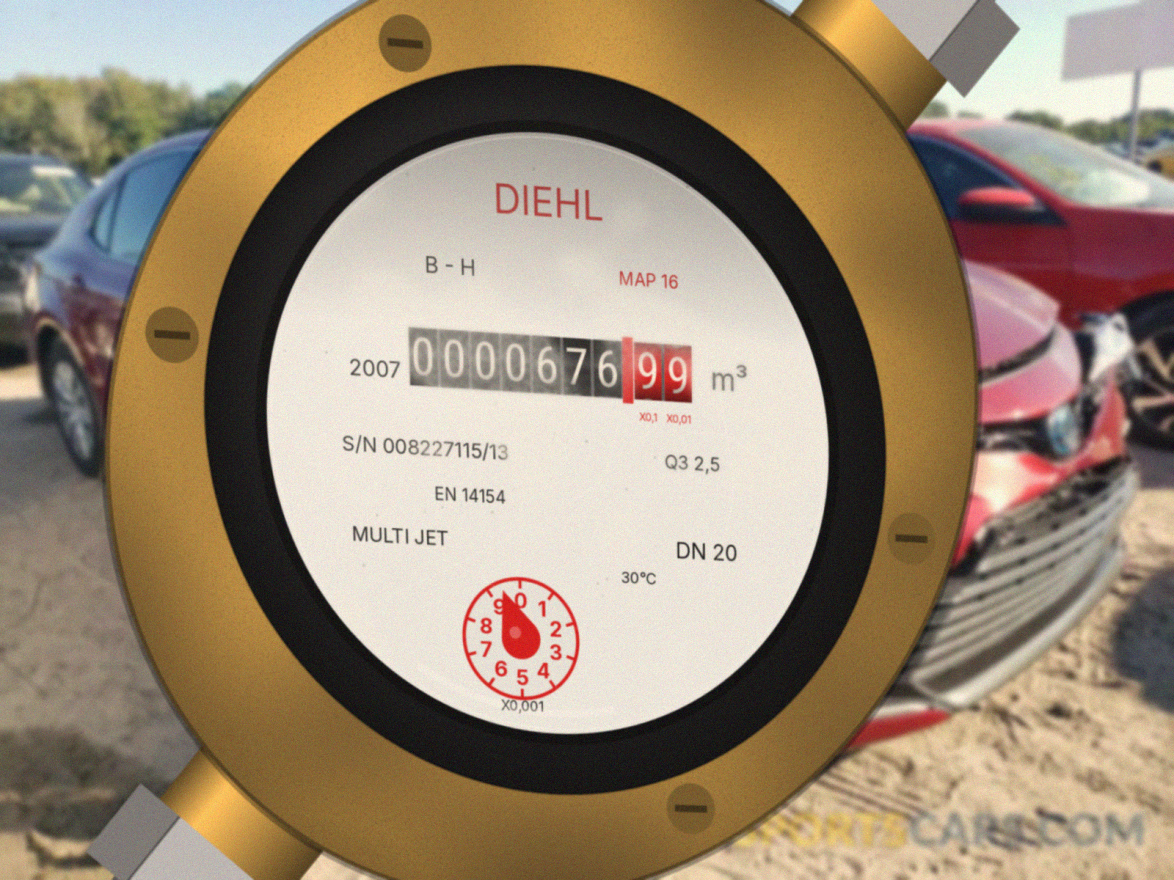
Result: 676.989 m³
